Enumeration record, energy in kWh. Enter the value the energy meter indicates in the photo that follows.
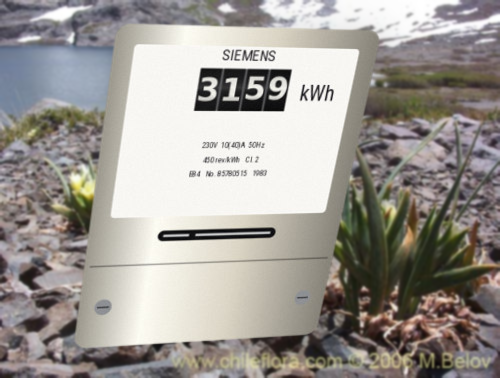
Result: 3159 kWh
